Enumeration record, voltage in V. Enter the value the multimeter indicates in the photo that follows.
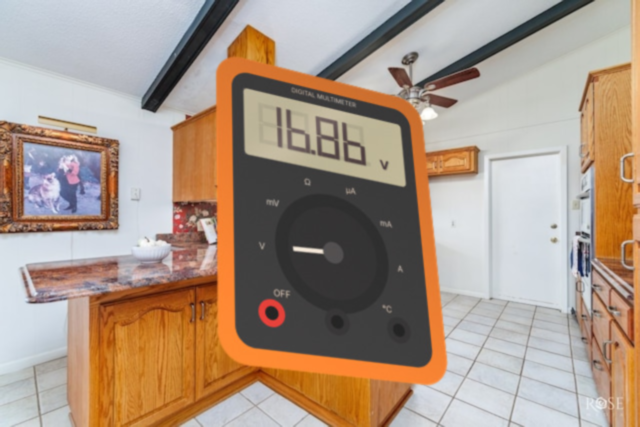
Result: 16.86 V
